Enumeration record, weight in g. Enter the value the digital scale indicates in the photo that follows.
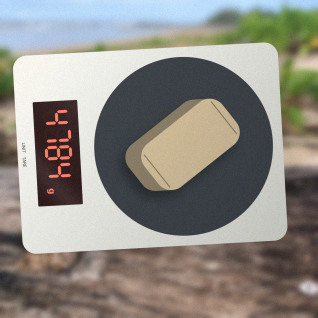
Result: 4784 g
